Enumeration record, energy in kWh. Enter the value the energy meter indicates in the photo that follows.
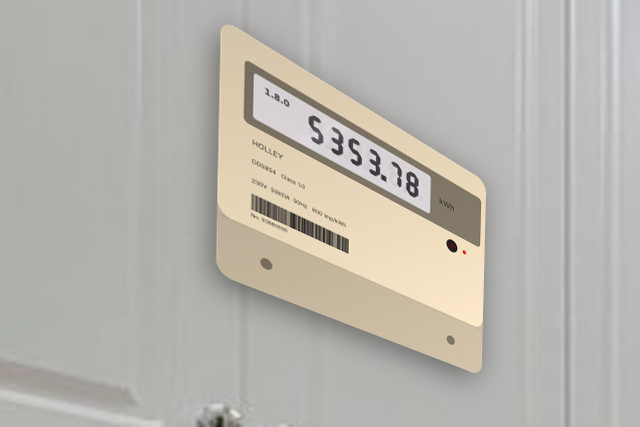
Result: 5353.78 kWh
